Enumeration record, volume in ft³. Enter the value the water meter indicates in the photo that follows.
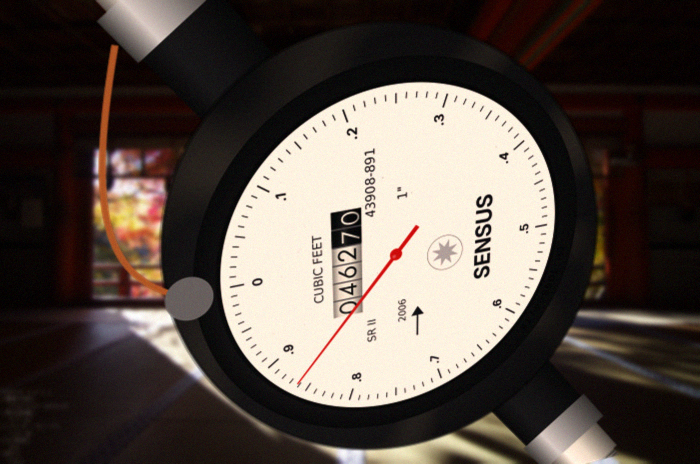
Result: 46269.86 ft³
